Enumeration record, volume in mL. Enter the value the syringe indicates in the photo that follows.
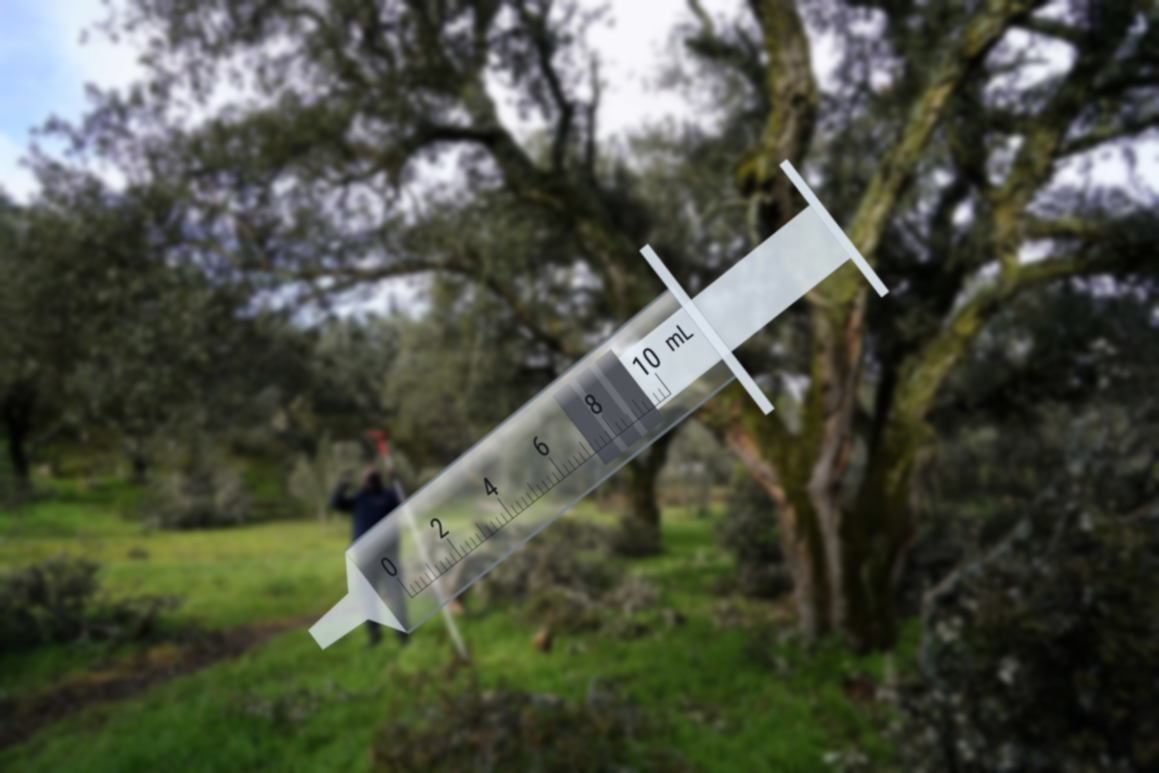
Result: 7.2 mL
